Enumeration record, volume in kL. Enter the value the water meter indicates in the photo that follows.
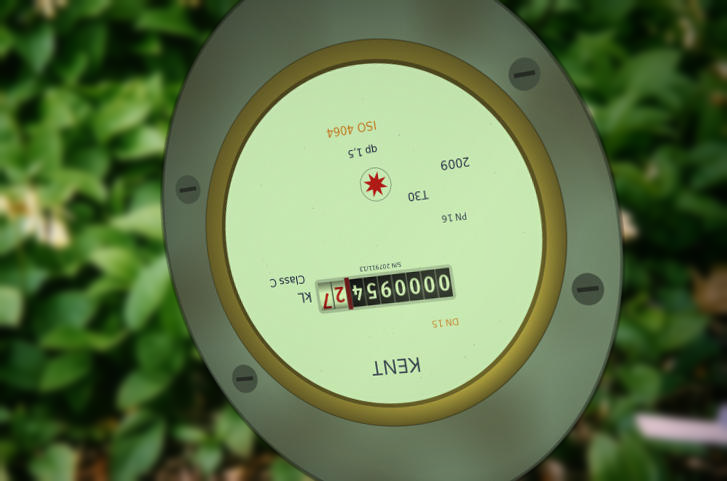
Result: 954.27 kL
